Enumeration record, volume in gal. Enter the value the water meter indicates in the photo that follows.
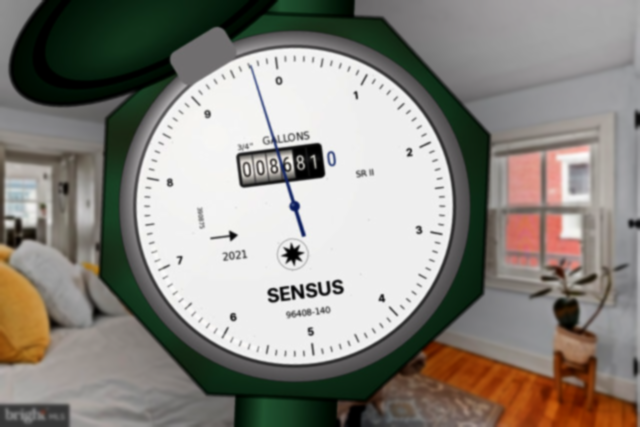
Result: 86809.7 gal
